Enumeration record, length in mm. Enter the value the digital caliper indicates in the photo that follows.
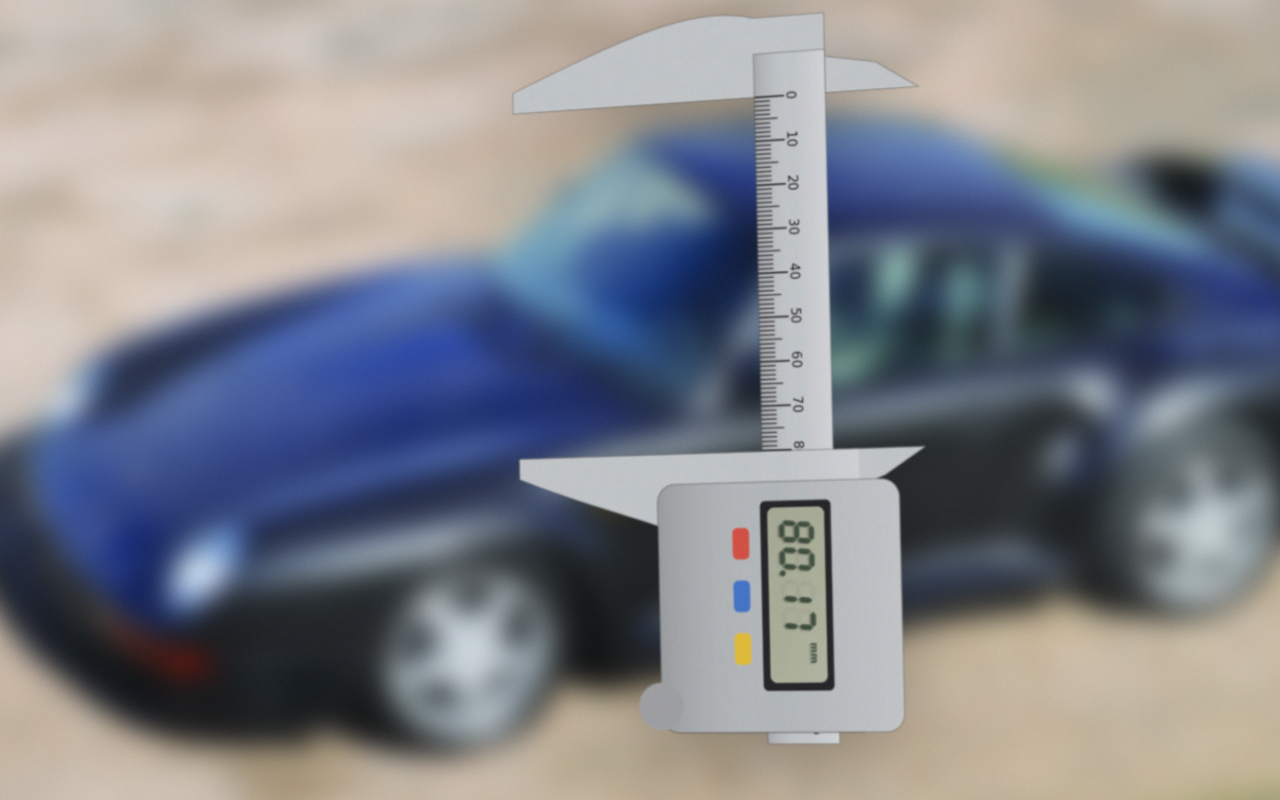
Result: 80.17 mm
